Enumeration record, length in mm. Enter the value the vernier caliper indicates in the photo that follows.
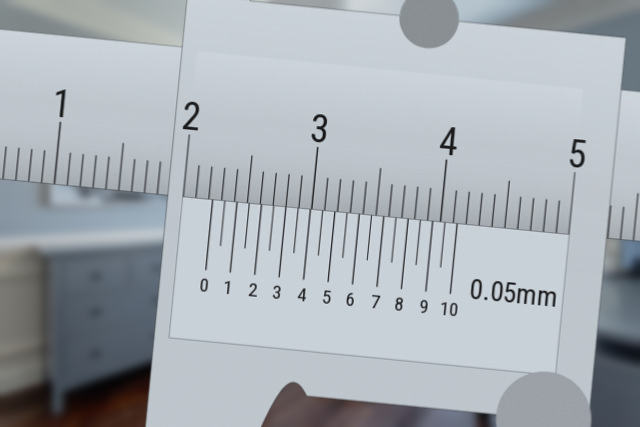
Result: 22.3 mm
